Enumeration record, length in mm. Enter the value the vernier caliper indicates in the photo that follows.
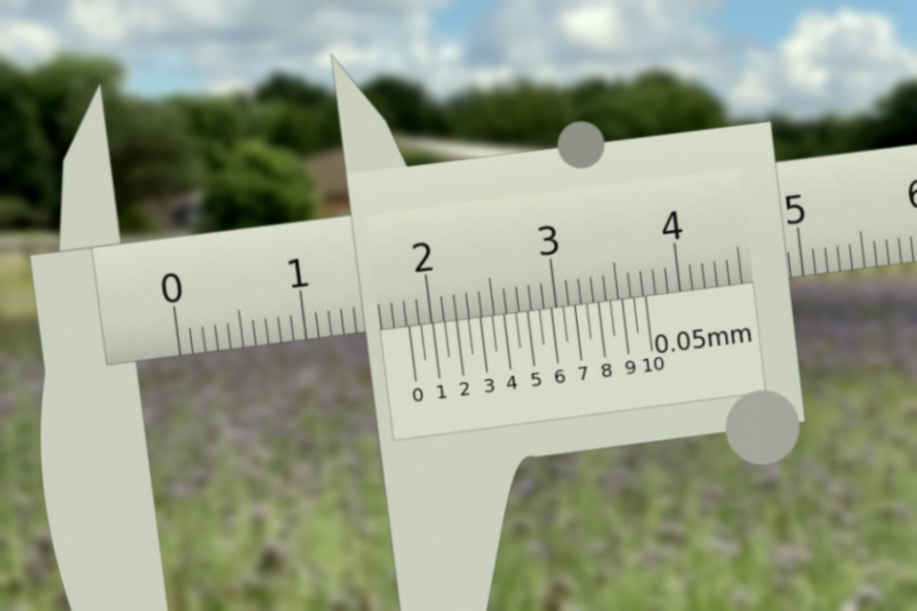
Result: 18.2 mm
